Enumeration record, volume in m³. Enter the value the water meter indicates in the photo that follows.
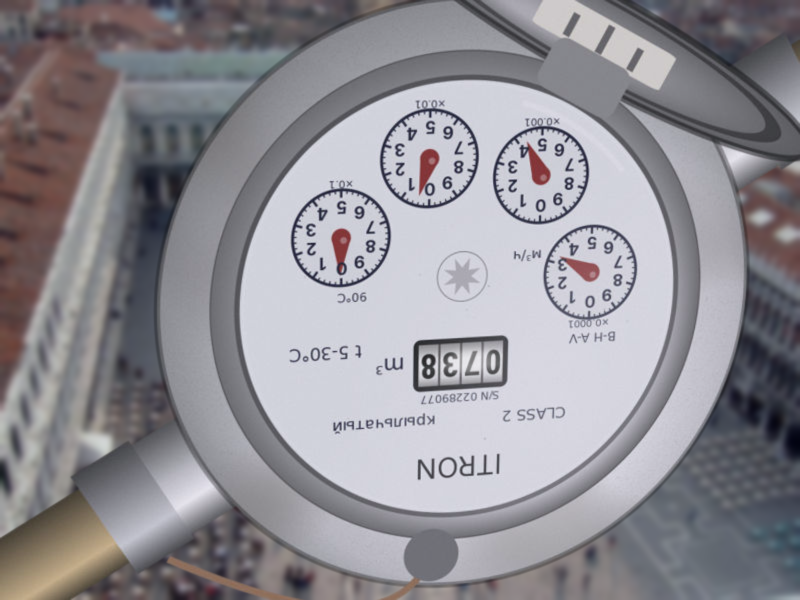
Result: 738.0043 m³
